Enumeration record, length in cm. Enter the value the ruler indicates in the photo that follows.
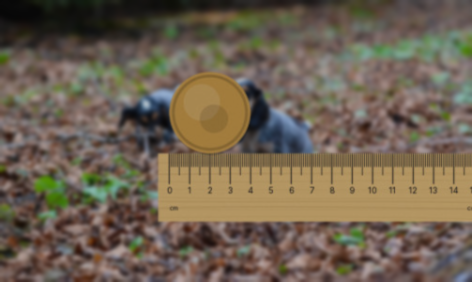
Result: 4 cm
